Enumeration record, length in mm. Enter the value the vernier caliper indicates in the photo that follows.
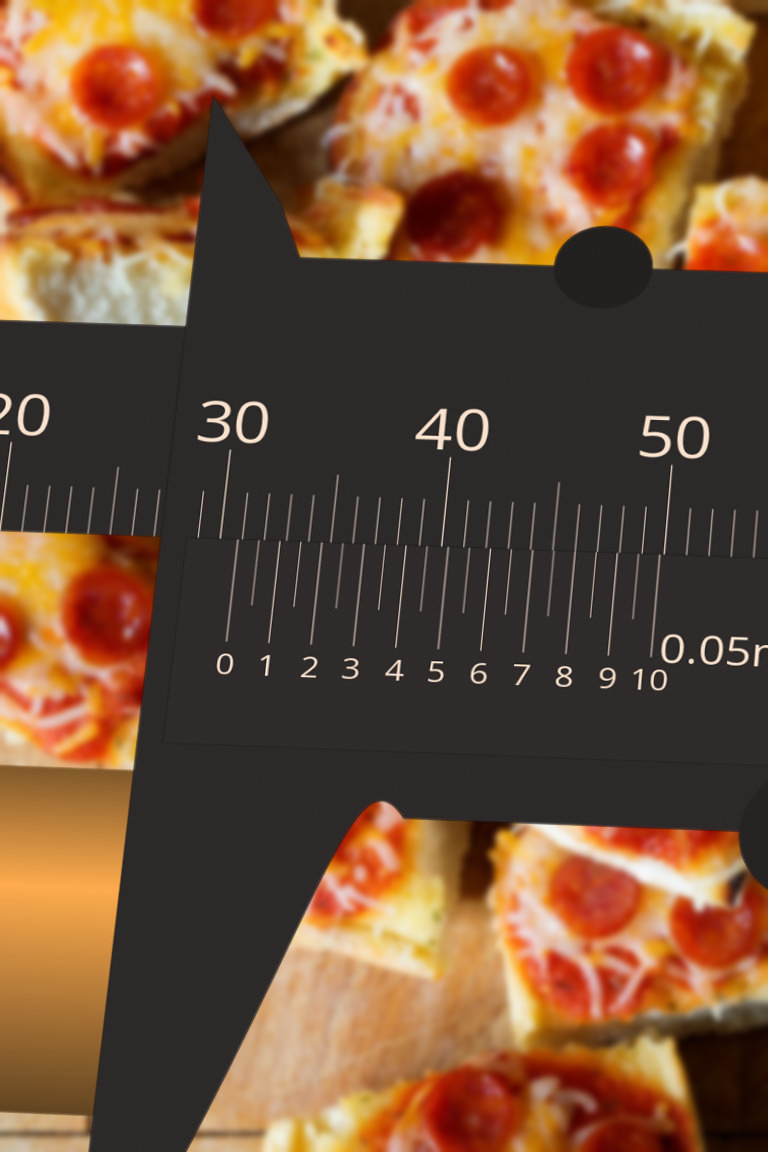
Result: 30.8 mm
